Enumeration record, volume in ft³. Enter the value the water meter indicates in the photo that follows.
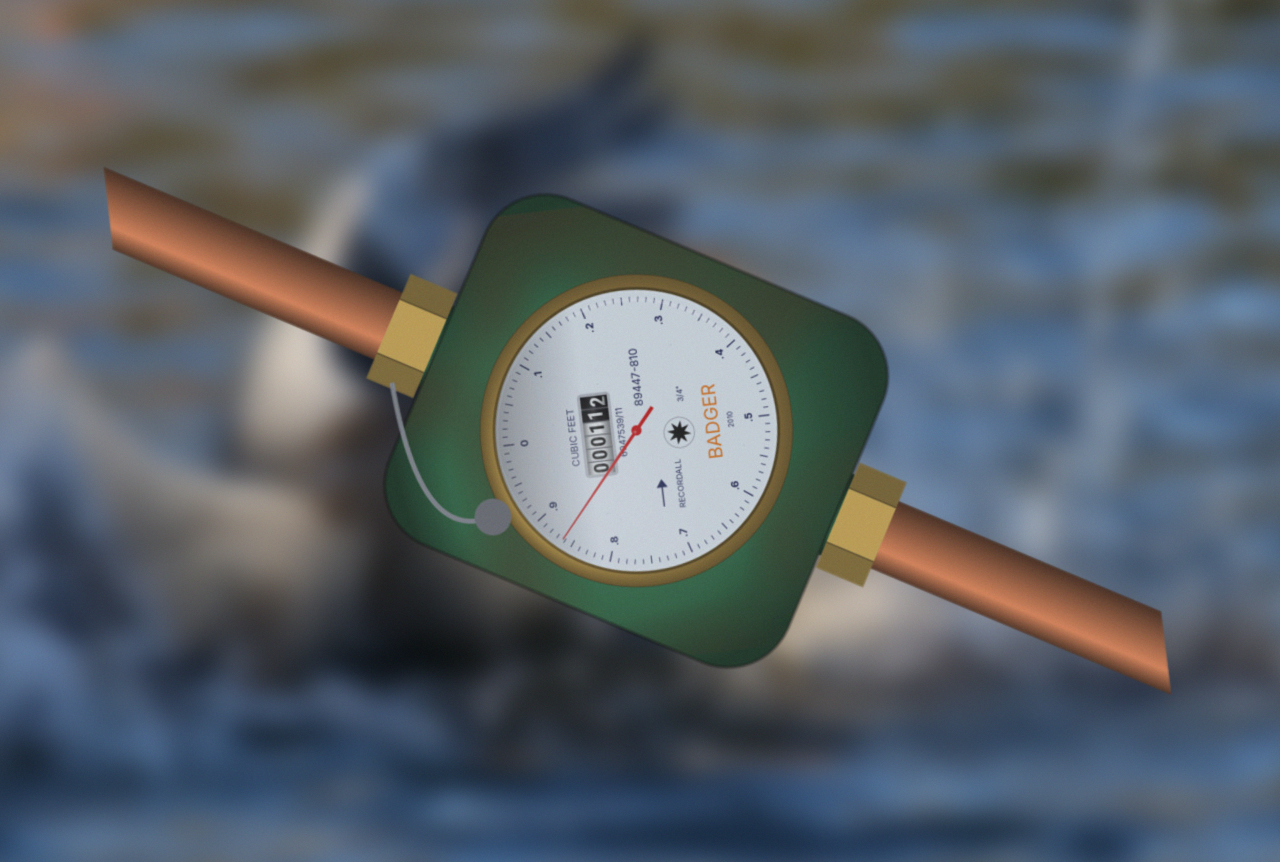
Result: 111.86 ft³
